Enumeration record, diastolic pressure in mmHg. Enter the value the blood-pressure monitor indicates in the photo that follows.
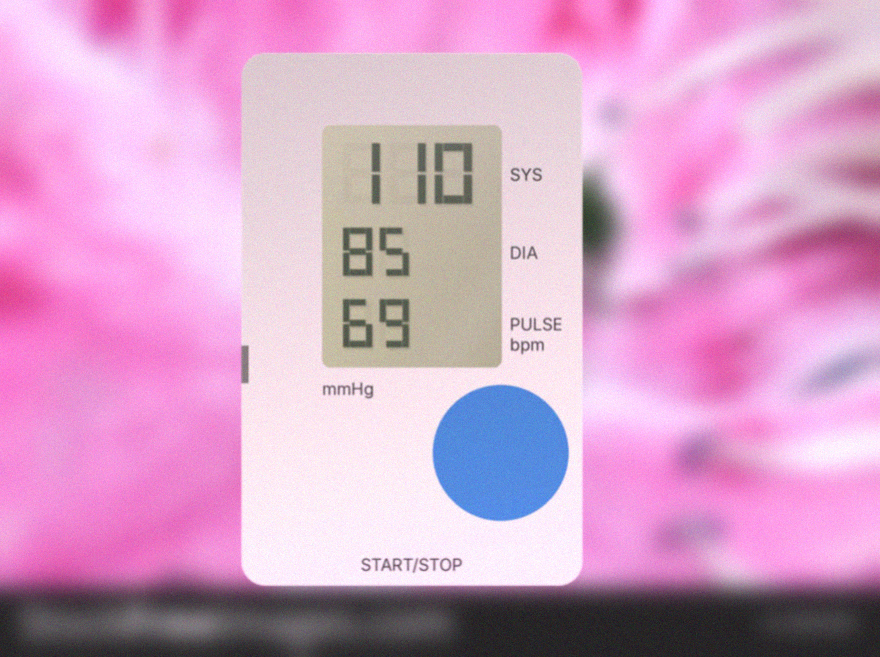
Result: 85 mmHg
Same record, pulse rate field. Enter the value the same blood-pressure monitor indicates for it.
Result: 69 bpm
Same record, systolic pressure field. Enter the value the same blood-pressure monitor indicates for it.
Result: 110 mmHg
